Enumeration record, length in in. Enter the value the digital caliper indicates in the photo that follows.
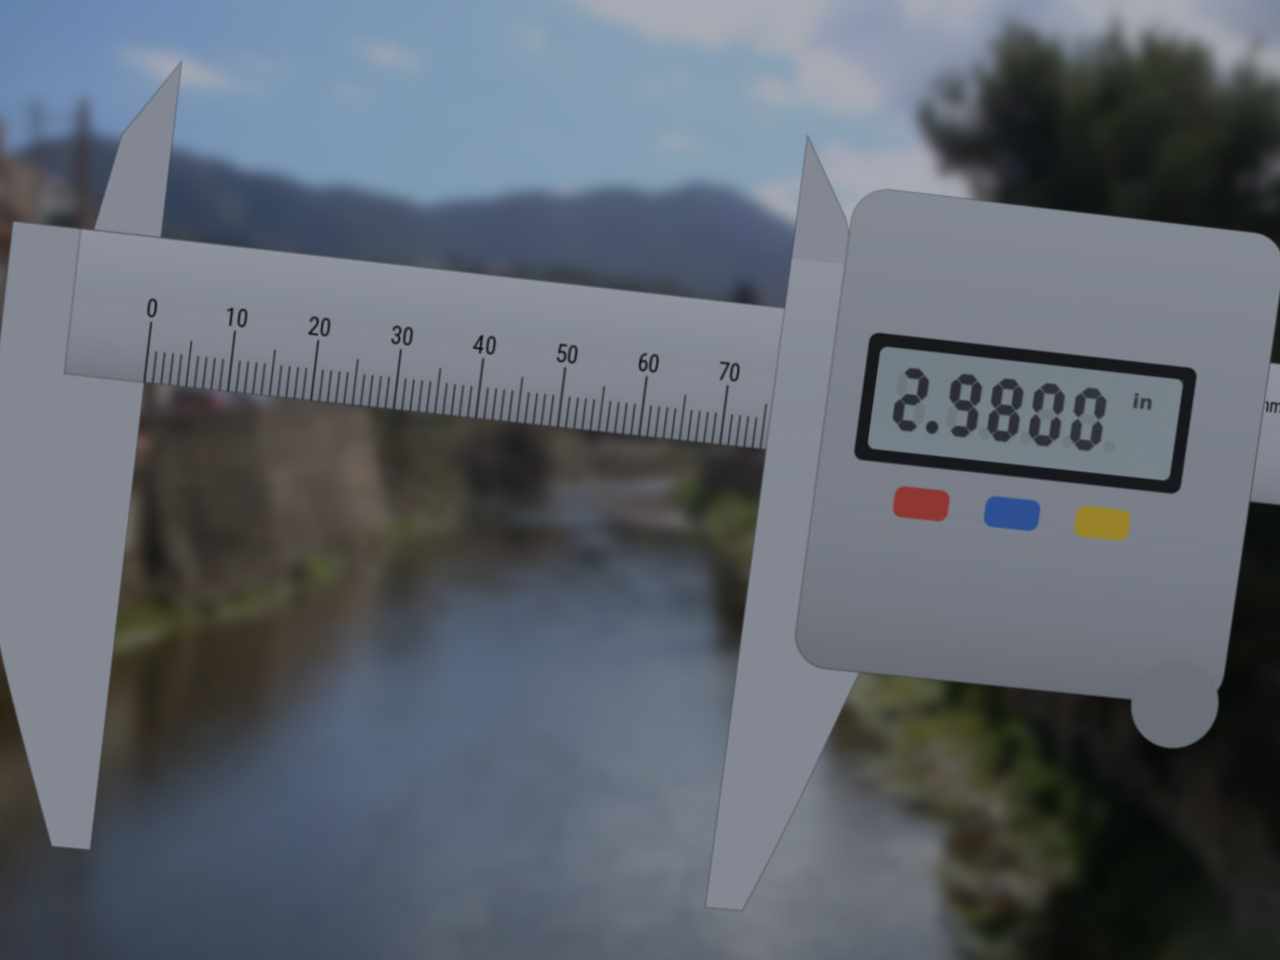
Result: 2.9800 in
